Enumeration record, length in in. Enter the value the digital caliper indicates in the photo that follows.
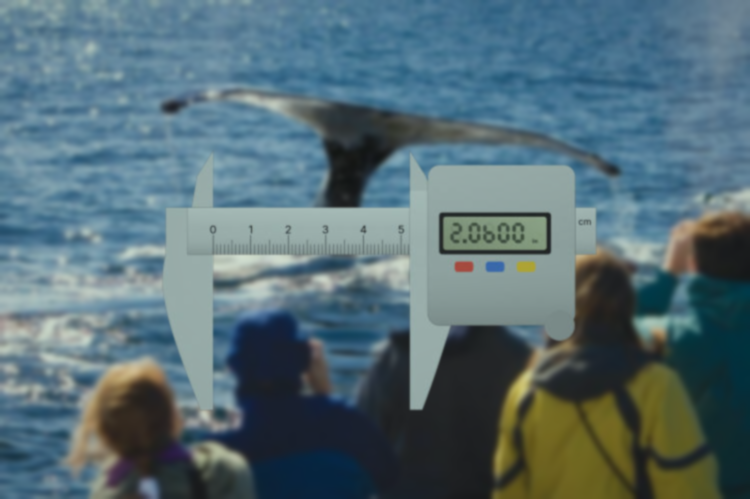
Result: 2.0600 in
